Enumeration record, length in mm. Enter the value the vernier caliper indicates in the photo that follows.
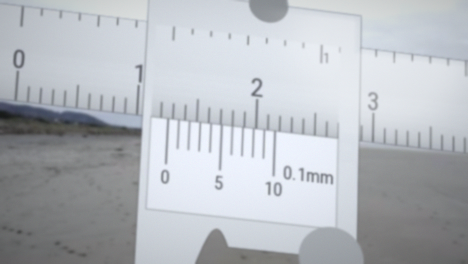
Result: 12.6 mm
